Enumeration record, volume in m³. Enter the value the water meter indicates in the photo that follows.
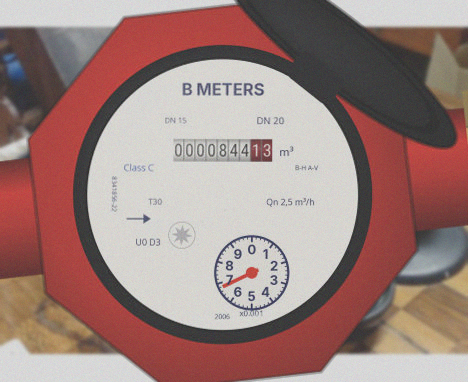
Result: 844.136 m³
